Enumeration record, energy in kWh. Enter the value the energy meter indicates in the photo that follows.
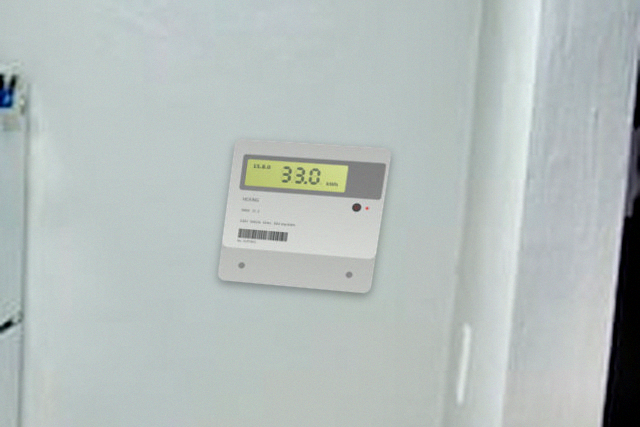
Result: 33.0 kWh
